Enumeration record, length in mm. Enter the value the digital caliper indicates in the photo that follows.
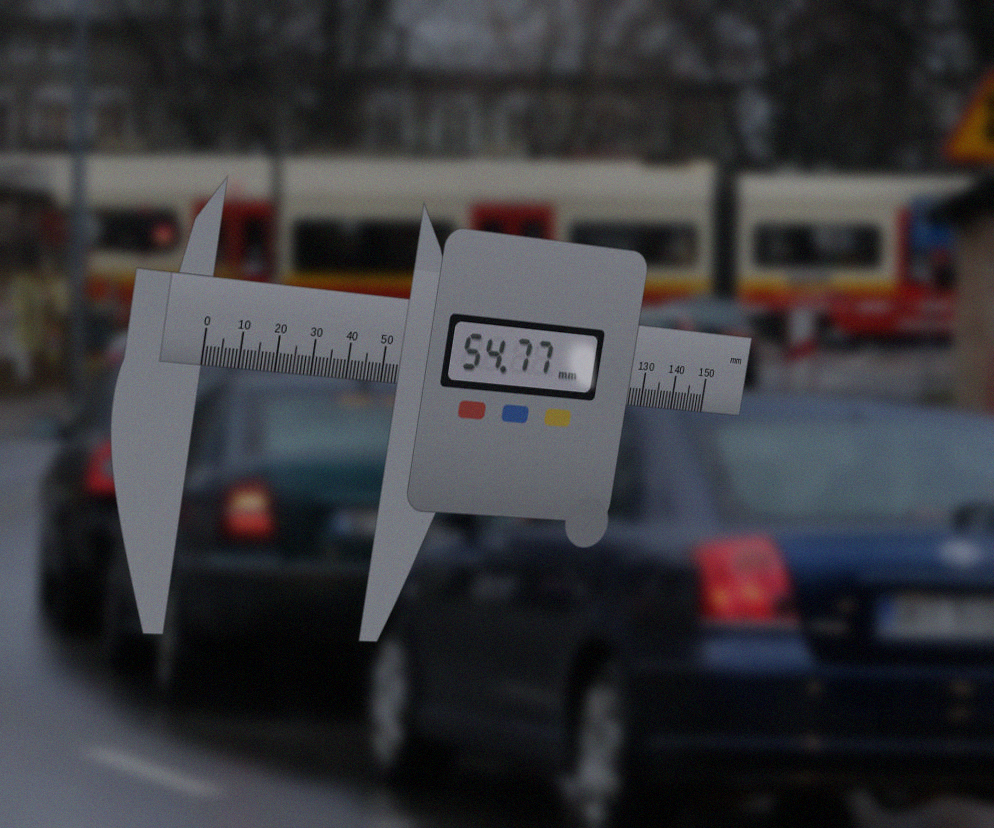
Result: 54.77 mm
